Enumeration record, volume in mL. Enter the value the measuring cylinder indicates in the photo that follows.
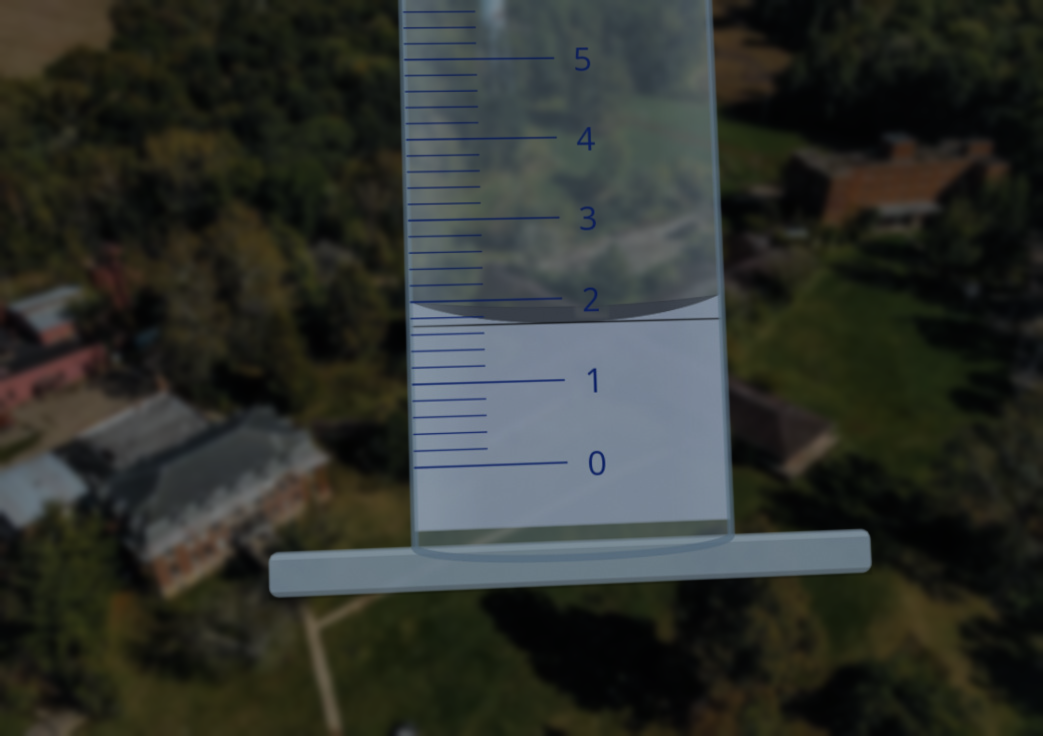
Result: 1.7 mL
